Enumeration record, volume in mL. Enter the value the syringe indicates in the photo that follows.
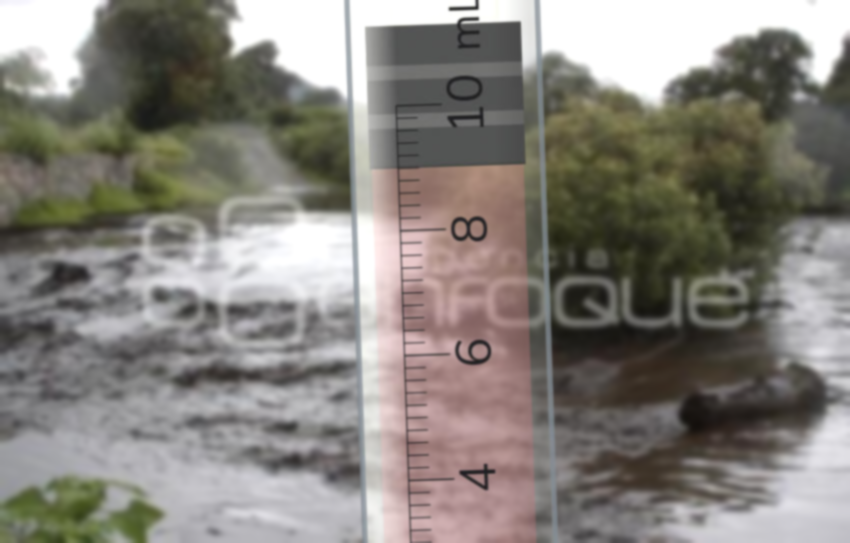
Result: 9 mL
